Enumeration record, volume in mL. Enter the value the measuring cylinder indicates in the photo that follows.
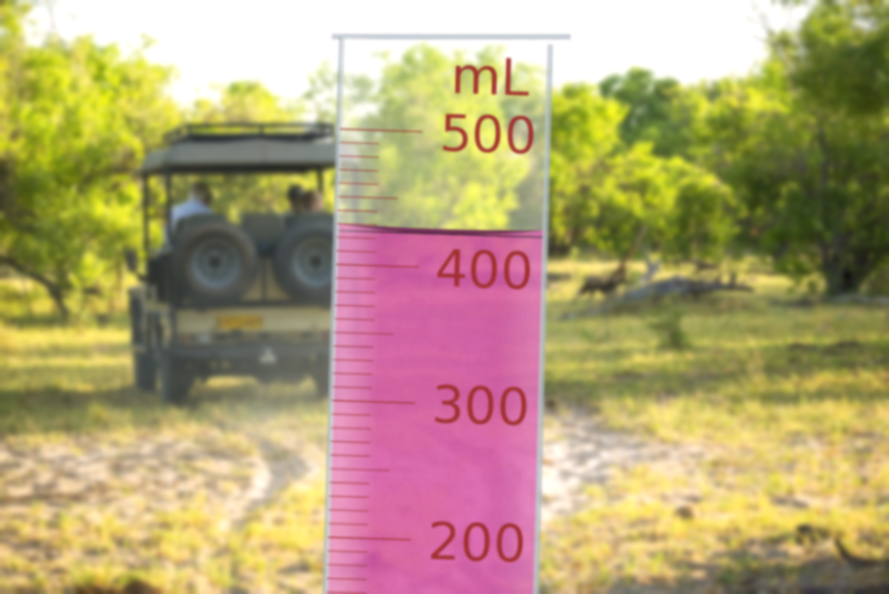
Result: 425 mL
